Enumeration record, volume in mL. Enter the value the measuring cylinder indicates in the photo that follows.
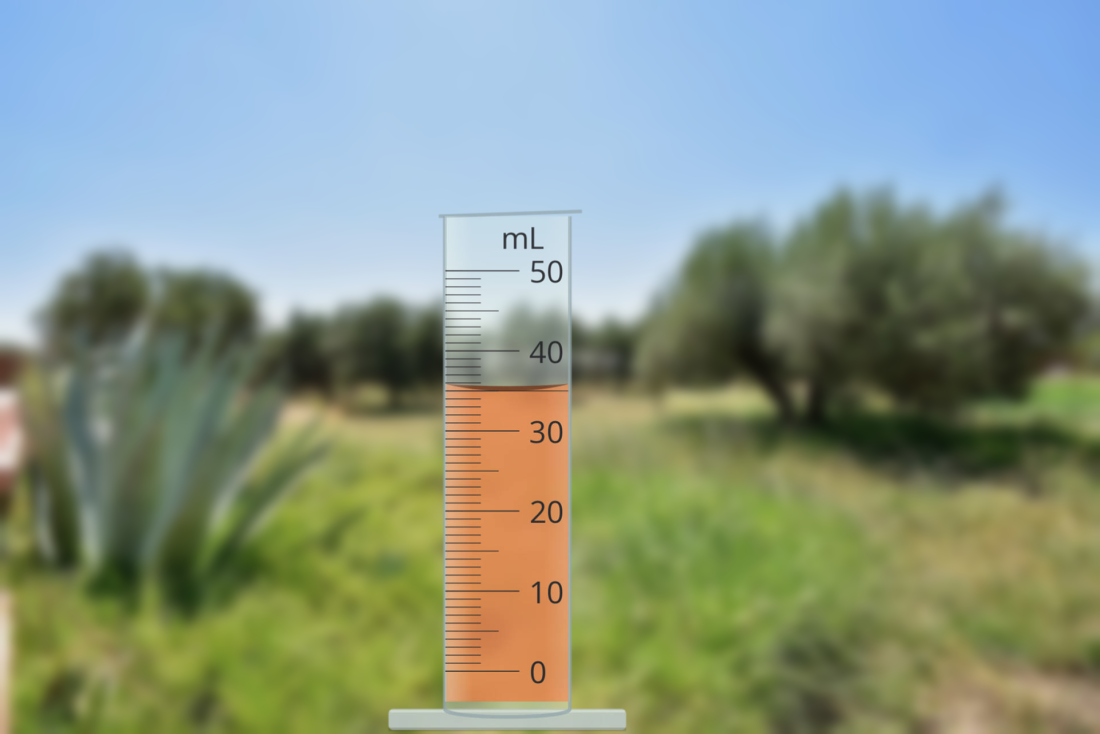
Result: 35 mL
